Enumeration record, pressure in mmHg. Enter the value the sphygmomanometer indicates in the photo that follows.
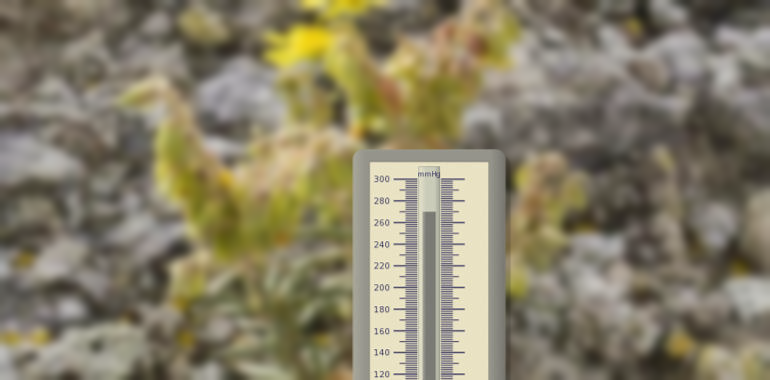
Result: 270 mmHg
